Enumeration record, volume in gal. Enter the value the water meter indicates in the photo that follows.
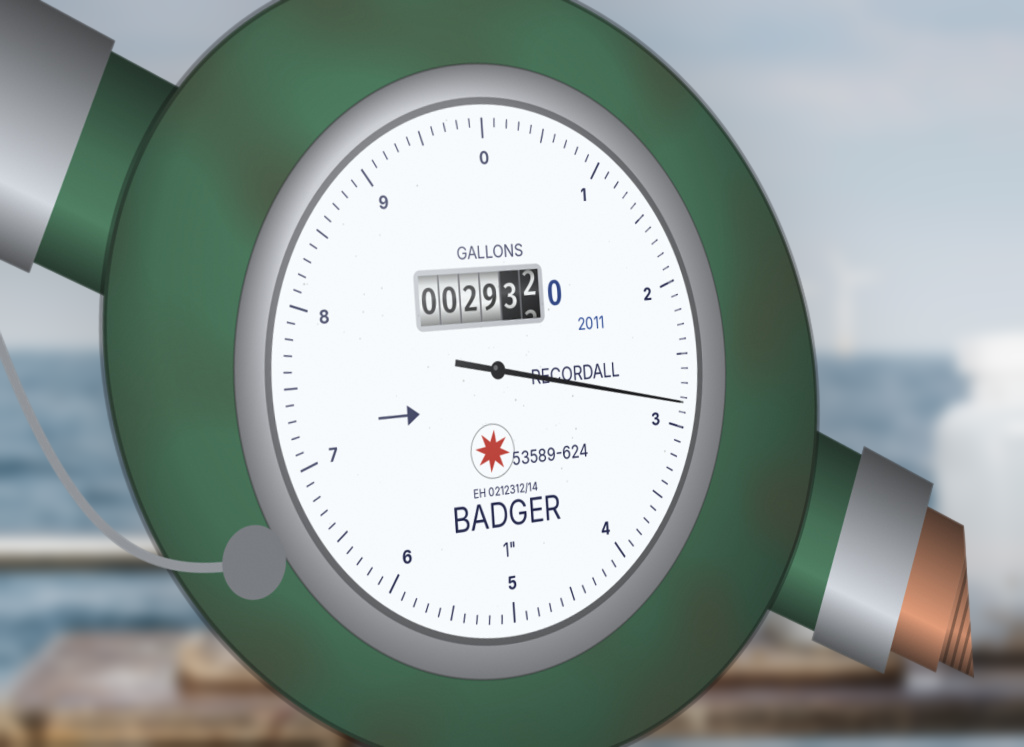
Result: 29322.8 gal
